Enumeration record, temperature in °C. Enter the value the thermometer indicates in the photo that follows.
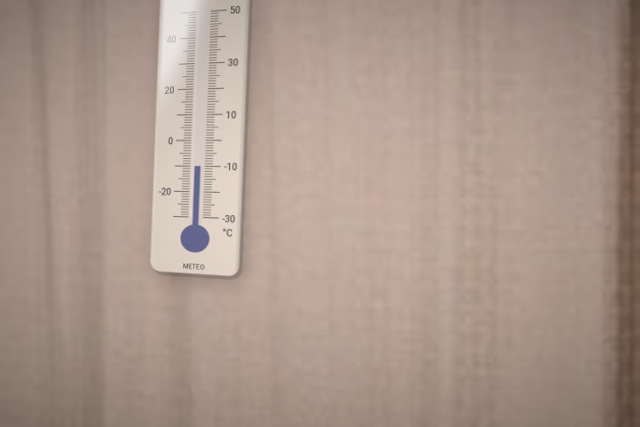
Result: -10 °C
